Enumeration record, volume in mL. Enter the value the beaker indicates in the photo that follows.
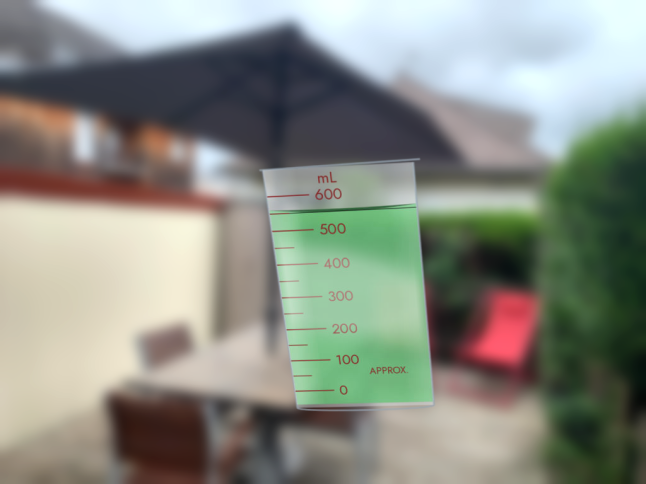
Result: 550 mL
